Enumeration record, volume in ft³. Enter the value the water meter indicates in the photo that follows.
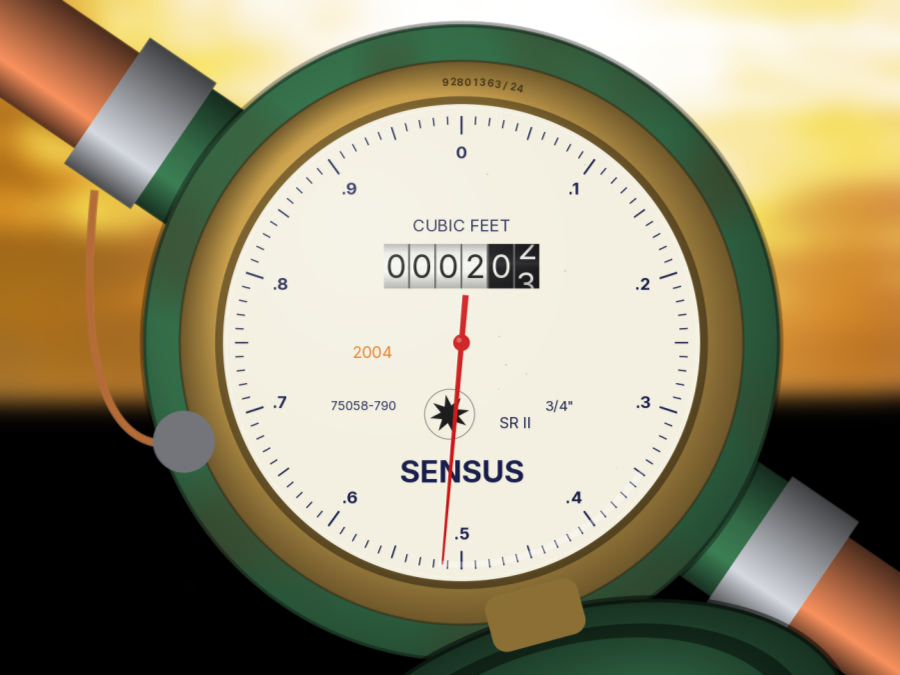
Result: 202.51 ft³
